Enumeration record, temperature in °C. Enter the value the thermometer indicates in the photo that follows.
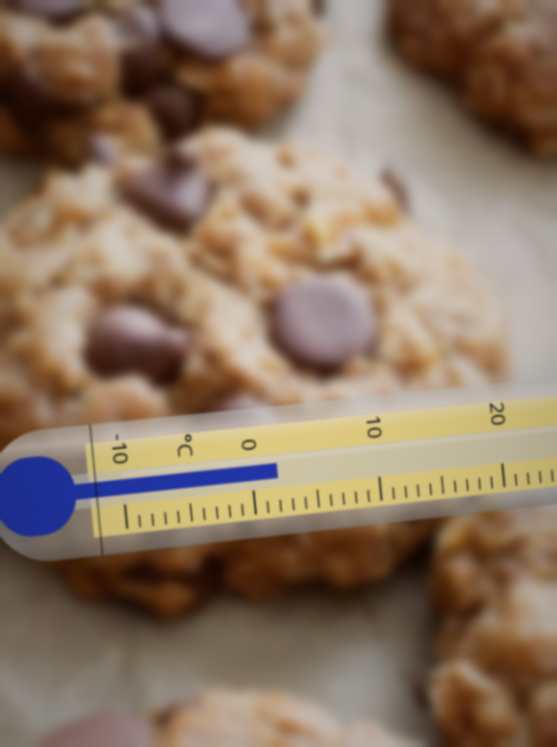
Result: 2 °C
